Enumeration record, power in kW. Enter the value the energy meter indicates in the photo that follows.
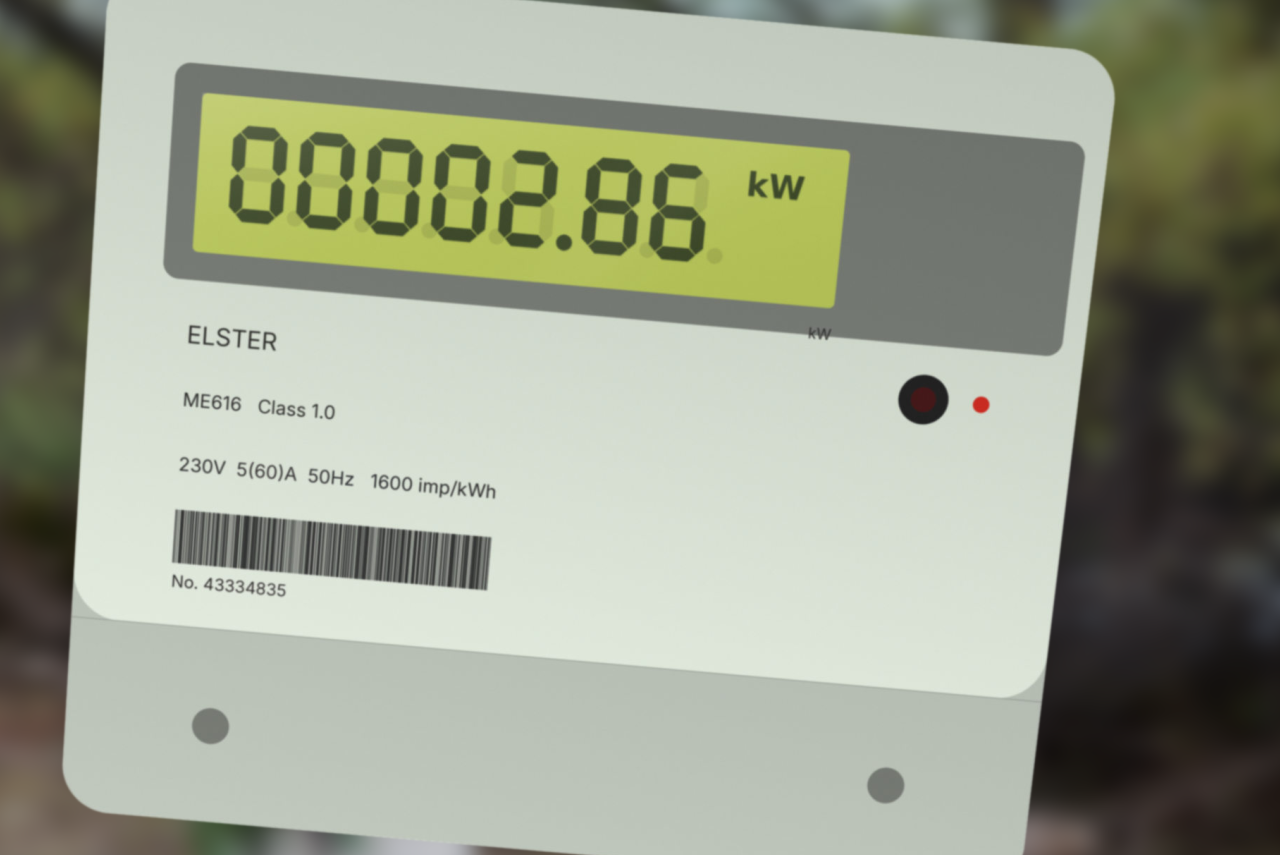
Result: 2.86 kW
